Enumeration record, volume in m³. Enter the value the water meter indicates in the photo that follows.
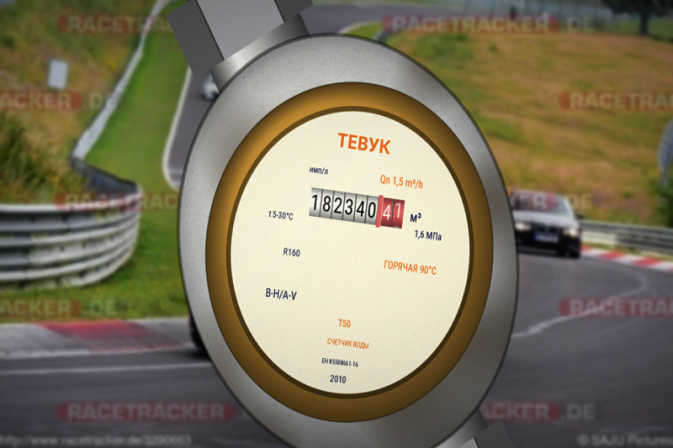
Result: 182340.41 m³
